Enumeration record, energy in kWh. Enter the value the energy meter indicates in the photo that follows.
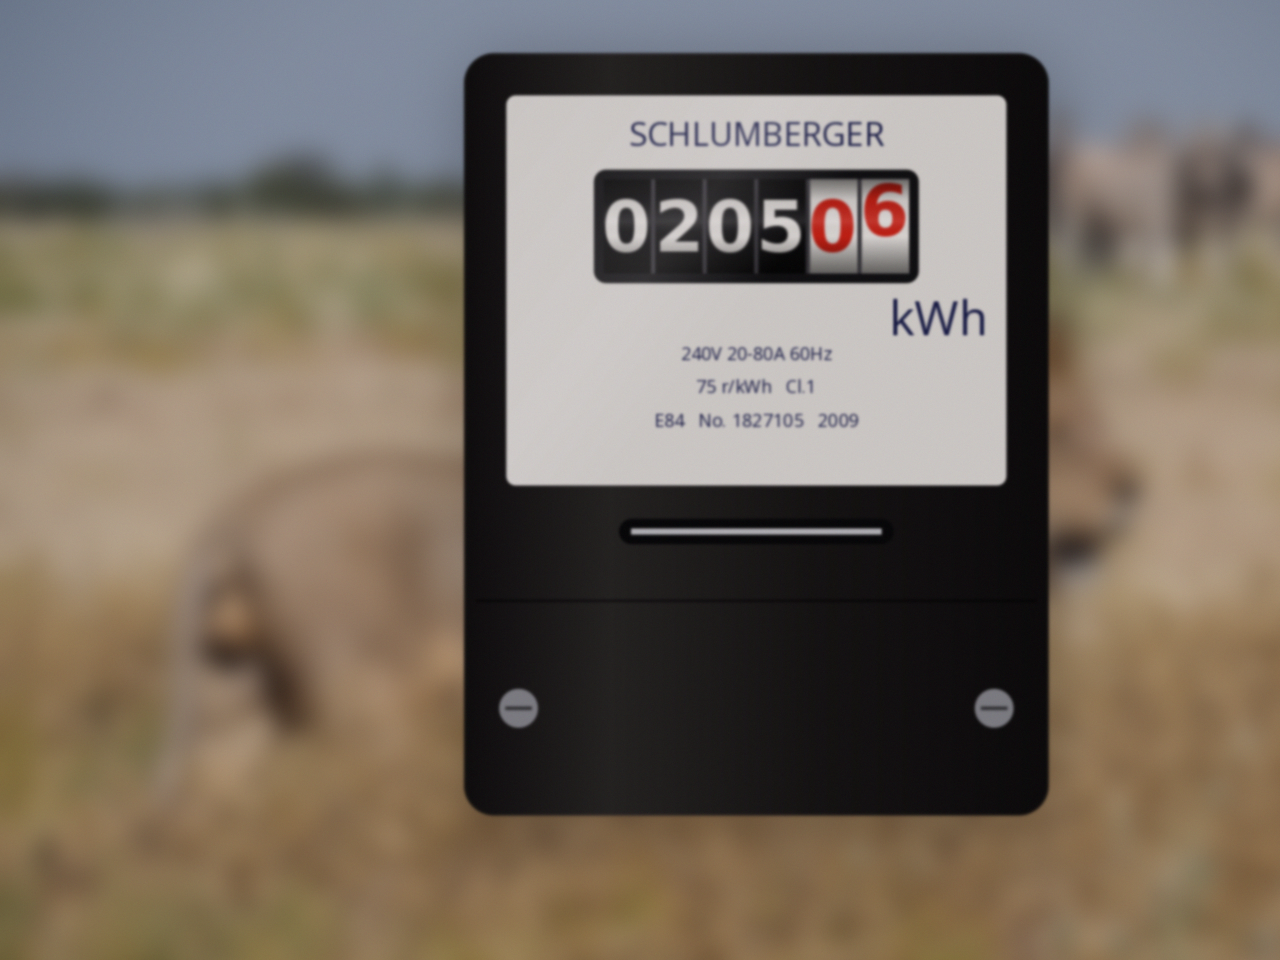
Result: 205.06 kWh
